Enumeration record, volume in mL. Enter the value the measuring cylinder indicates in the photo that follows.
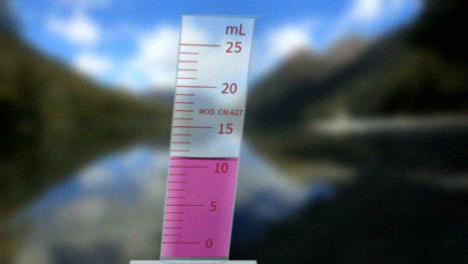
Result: 11 mL
